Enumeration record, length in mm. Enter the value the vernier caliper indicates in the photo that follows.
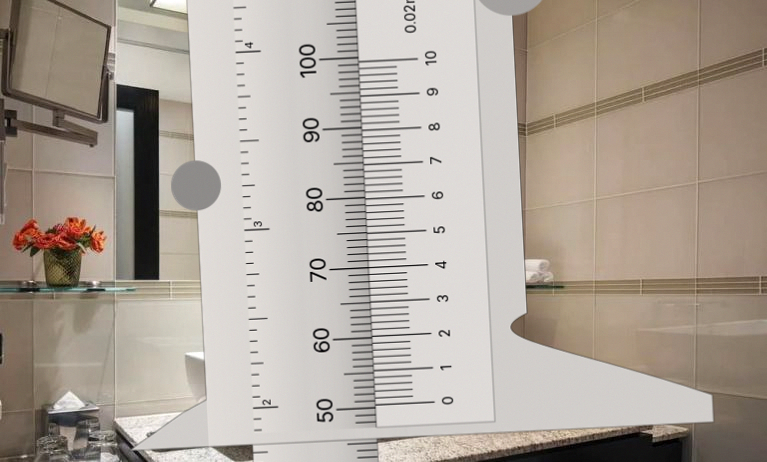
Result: 50.4 mm
